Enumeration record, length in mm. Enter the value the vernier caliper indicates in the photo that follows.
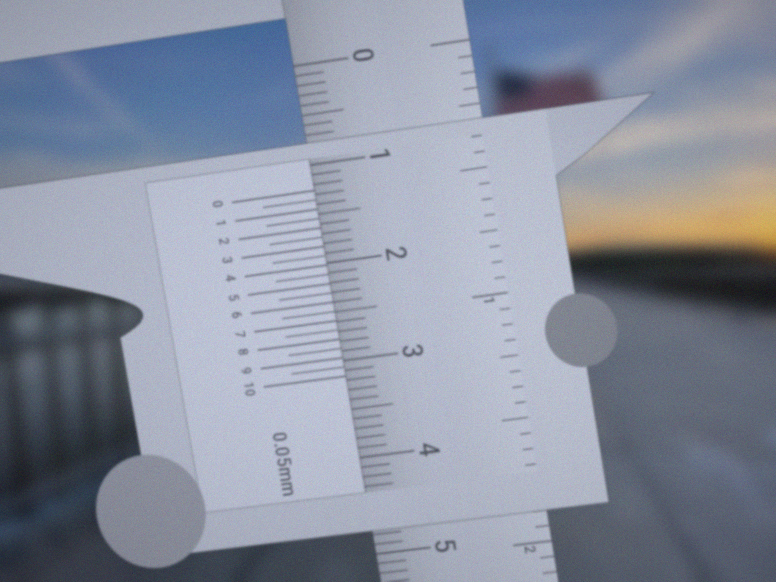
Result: 12.6 mm
